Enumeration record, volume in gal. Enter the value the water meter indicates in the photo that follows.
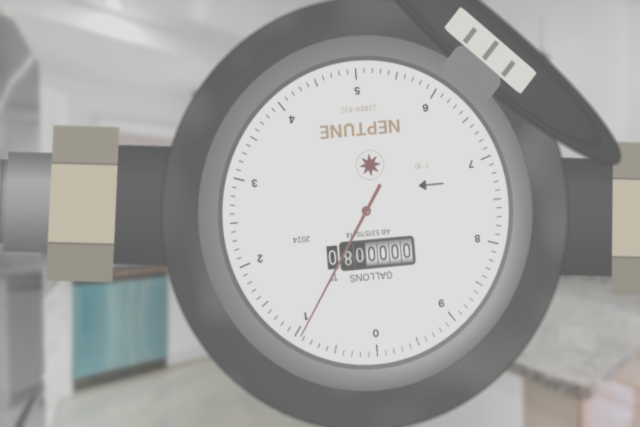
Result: 80.9 gal
